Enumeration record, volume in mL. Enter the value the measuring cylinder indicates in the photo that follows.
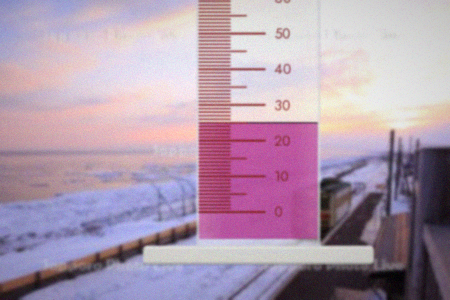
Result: 25 mL
